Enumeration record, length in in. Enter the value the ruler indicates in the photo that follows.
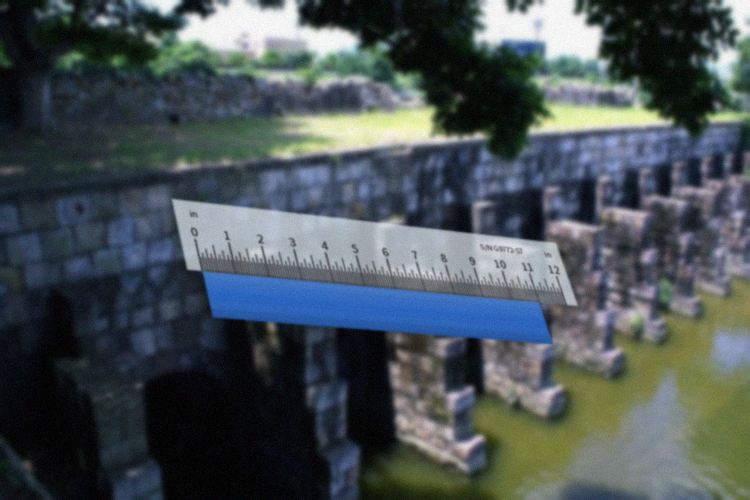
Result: 11 in
